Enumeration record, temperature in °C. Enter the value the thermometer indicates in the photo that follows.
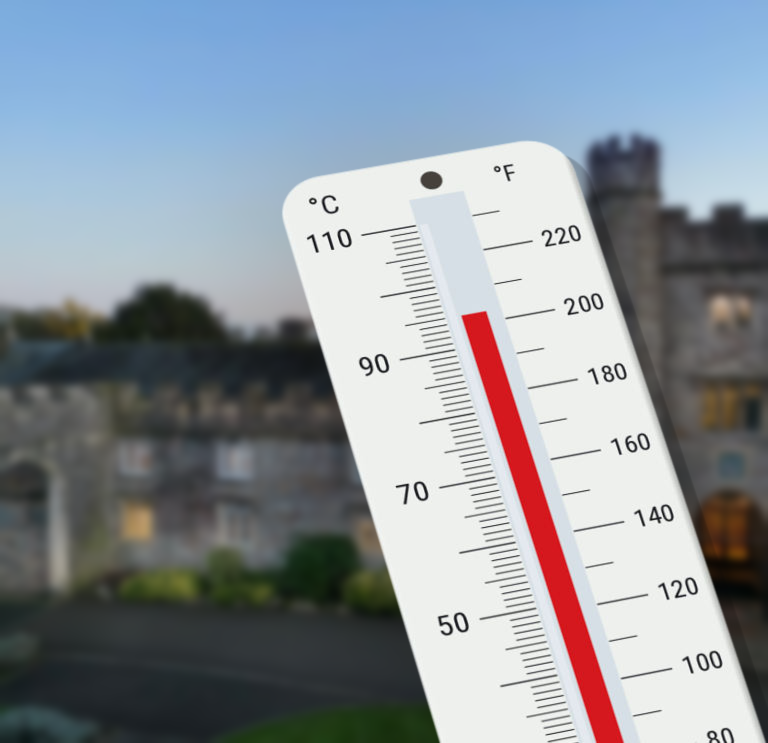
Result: 95 °C
